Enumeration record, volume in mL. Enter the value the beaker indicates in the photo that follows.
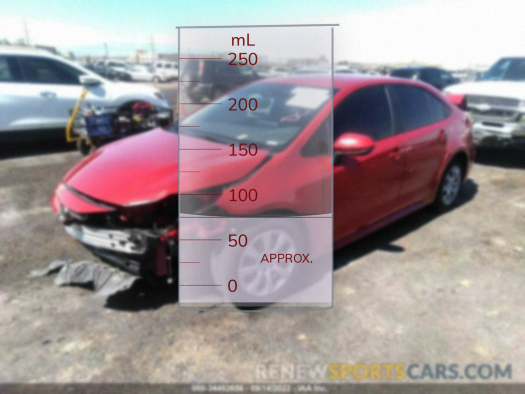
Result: 75 mL
